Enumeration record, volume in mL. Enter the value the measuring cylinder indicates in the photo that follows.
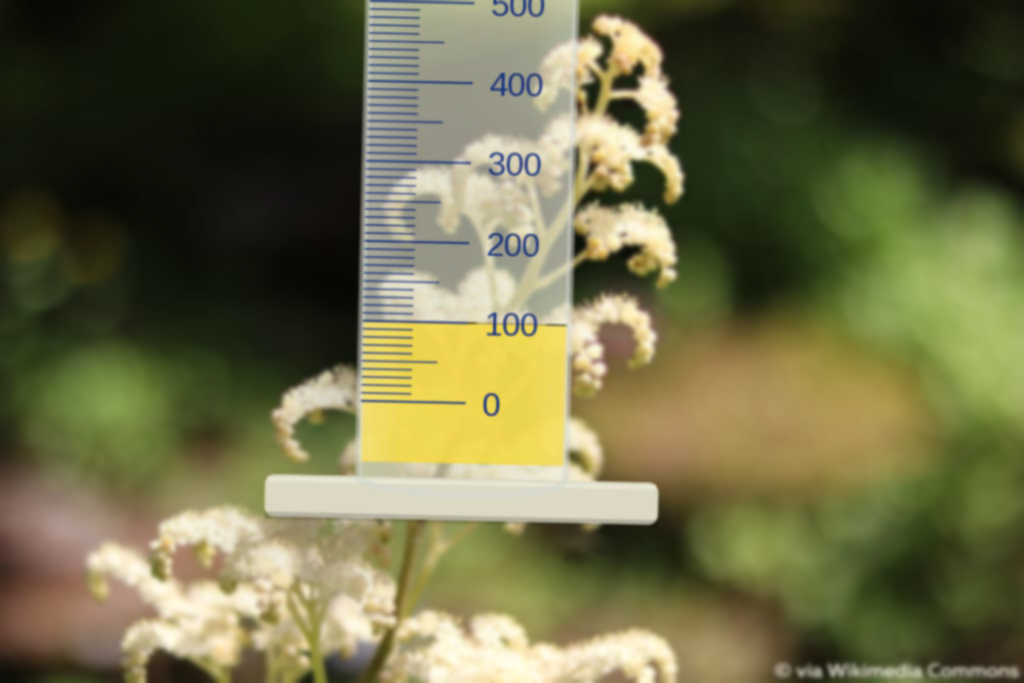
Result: 100 mL
